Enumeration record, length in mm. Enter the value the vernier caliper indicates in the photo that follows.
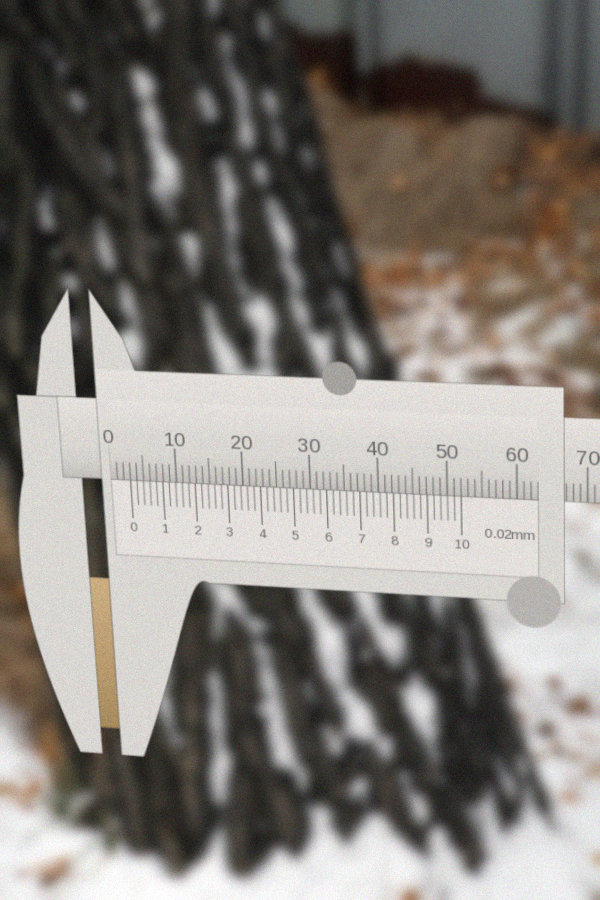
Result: 3.0 mm
